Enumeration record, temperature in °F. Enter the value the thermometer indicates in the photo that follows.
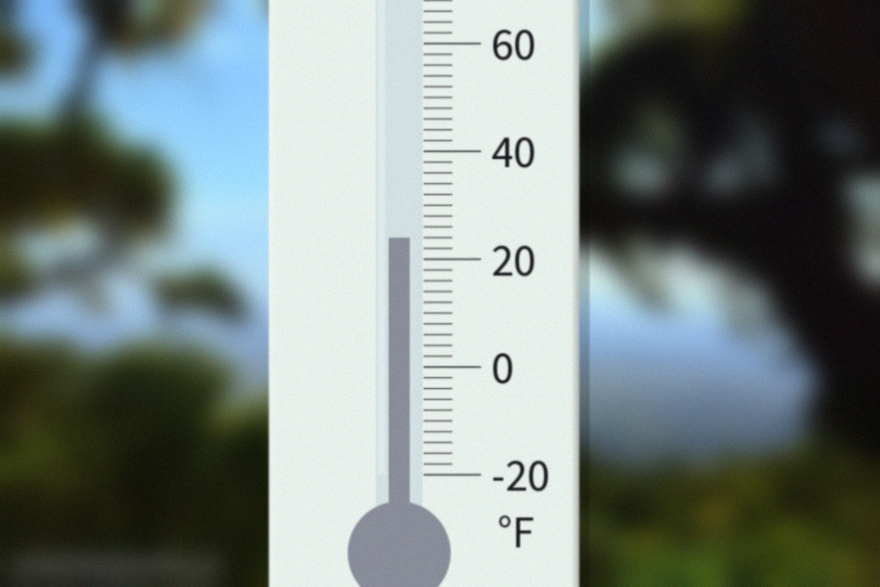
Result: 24 °F
